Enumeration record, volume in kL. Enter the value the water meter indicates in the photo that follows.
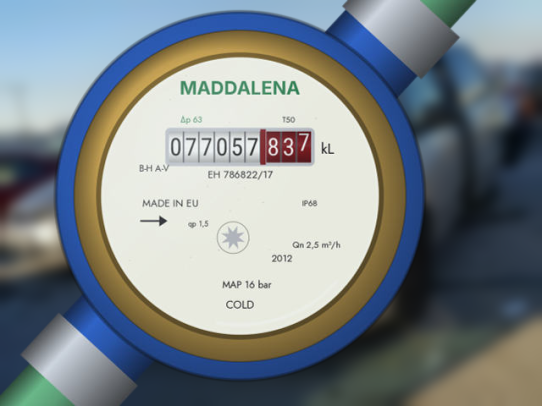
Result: 77057.837 kL
